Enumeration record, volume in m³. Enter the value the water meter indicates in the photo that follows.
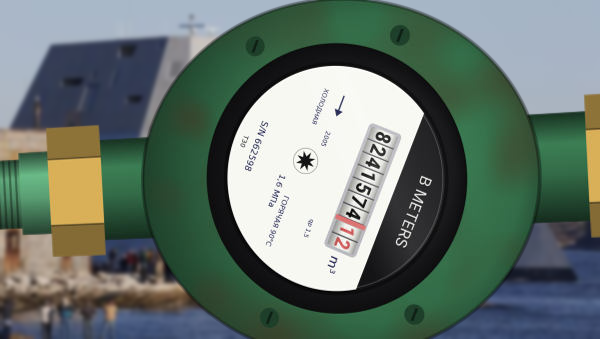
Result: 8241574.12 m³
